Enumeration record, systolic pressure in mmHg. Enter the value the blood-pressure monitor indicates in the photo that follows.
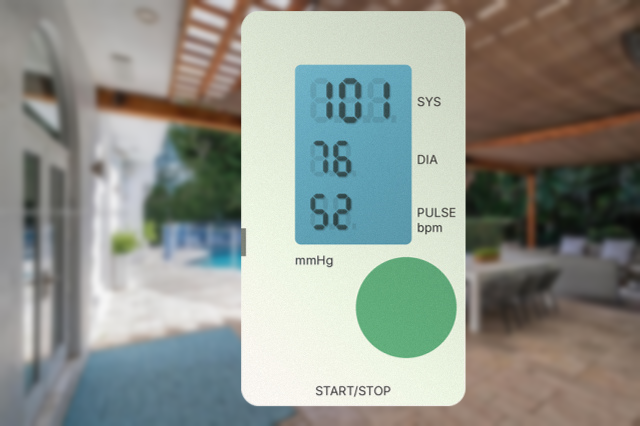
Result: 101 mmHg
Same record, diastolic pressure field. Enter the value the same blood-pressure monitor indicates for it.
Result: 76 mmHg
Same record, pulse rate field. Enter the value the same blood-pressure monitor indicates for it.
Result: 52 bpm
